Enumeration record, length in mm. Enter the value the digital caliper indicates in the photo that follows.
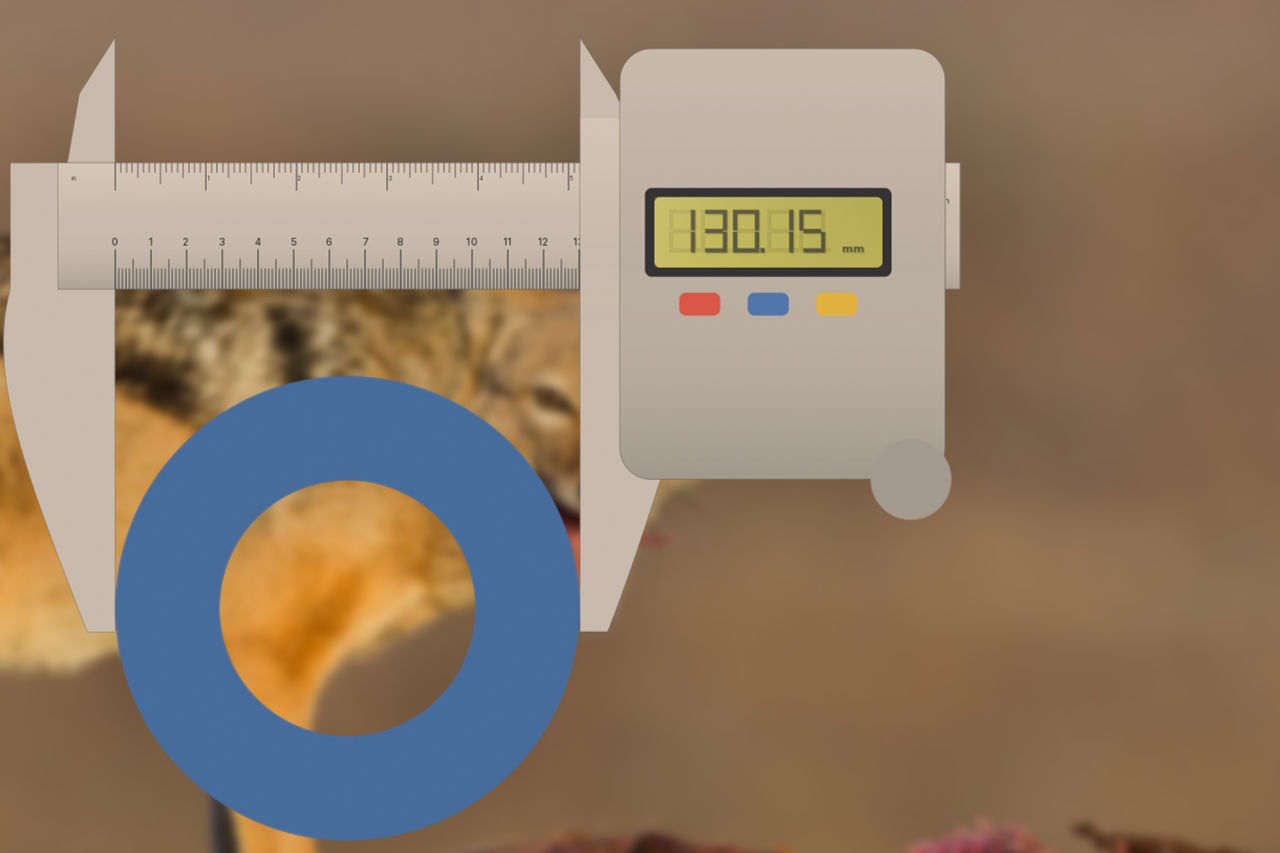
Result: 130.15 mm
